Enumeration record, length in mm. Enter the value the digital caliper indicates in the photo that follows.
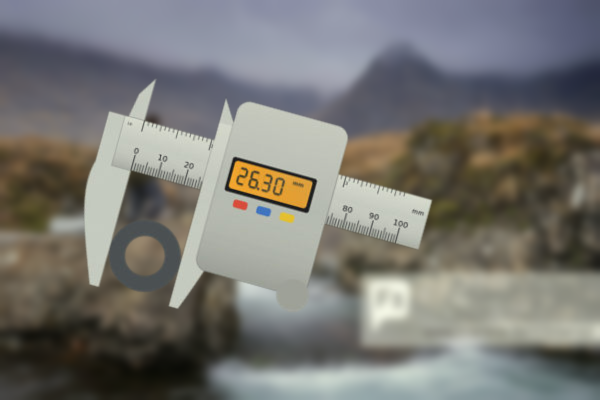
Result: 26.30 mm
